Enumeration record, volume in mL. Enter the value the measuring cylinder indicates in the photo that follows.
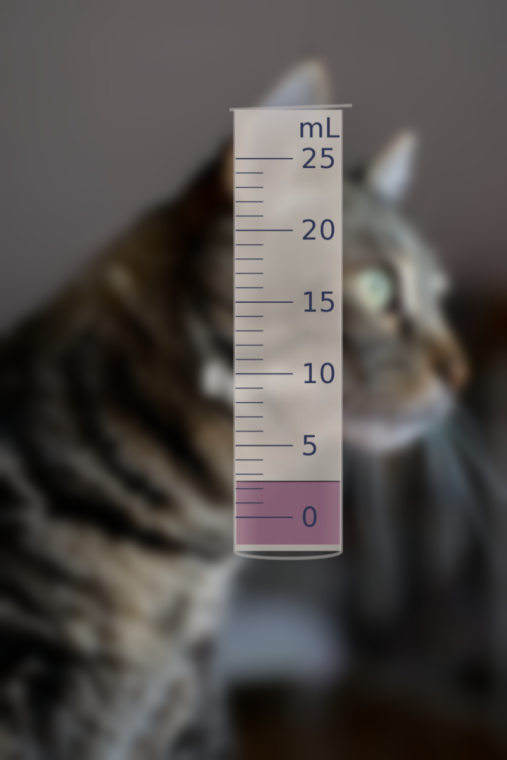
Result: 2.5 mL
